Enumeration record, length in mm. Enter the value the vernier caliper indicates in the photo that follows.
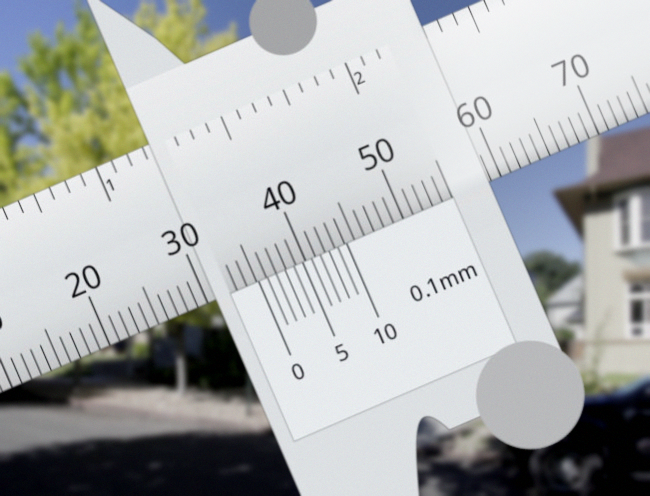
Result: 35.2 mm
